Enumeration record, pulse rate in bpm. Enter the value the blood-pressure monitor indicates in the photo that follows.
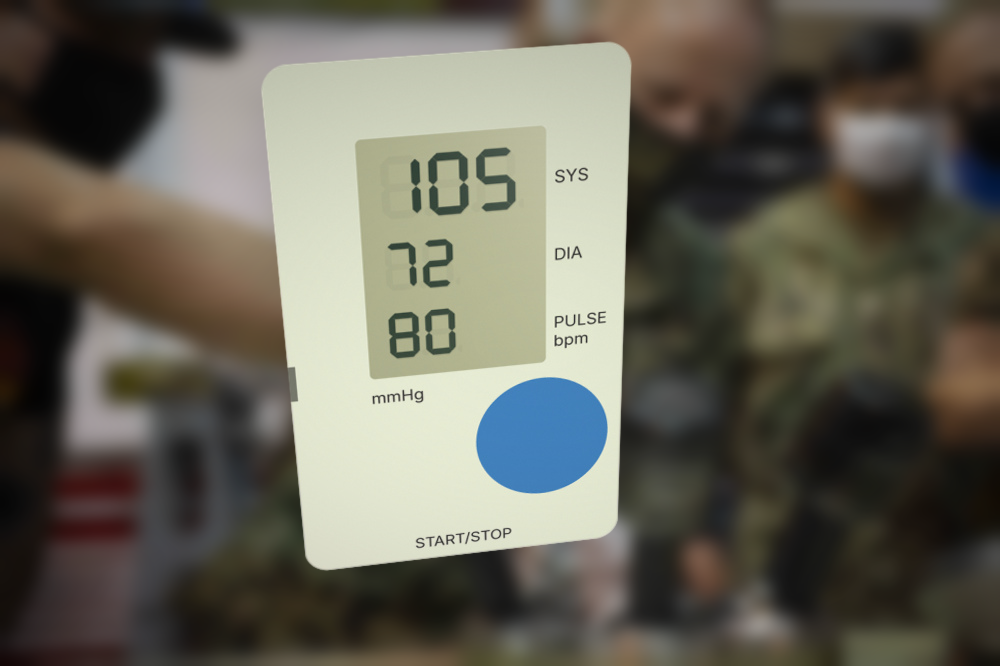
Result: 80 bpm
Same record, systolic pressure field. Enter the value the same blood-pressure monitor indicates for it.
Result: 105 mmHg
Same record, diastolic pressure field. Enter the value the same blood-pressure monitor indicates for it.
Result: 72 mmHg
